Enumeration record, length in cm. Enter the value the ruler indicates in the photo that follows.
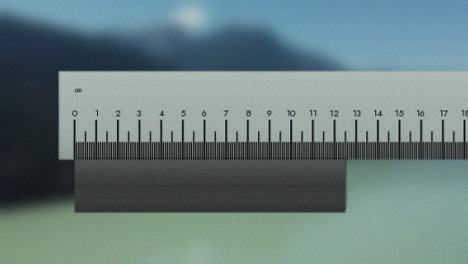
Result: 12.5 cm
